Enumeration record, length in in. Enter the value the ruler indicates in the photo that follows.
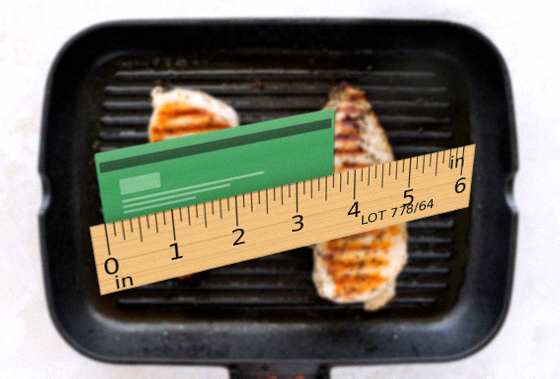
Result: 3.625 in
